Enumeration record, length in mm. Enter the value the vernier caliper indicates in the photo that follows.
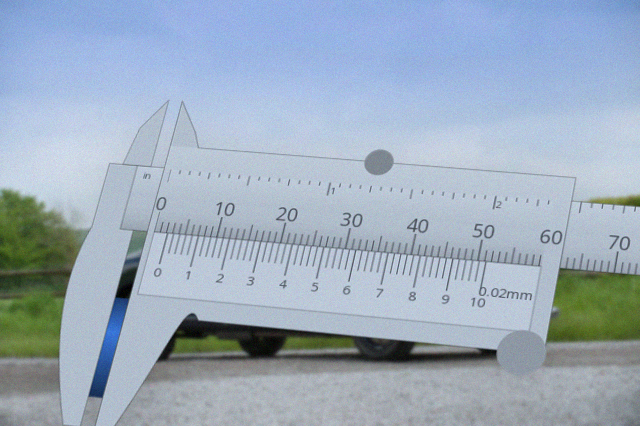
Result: 2.2 mm
